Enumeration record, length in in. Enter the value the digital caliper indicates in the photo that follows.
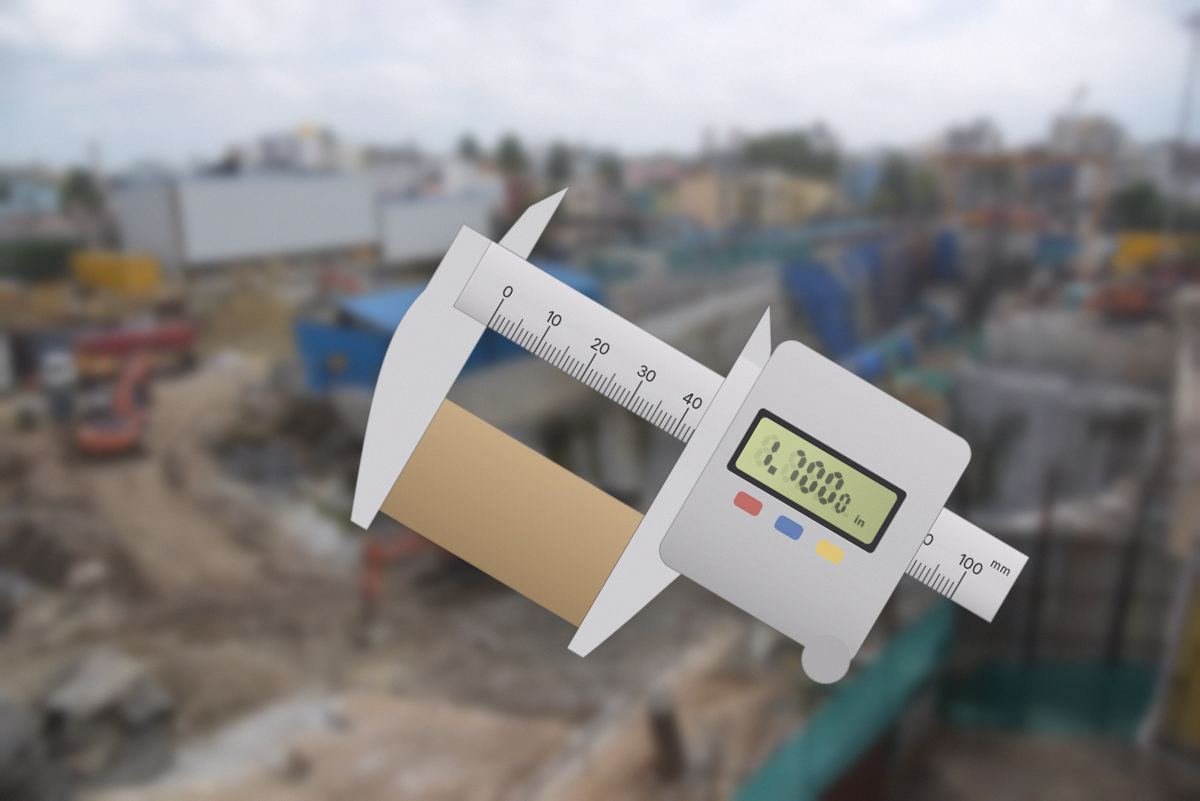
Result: 1.7000 in
